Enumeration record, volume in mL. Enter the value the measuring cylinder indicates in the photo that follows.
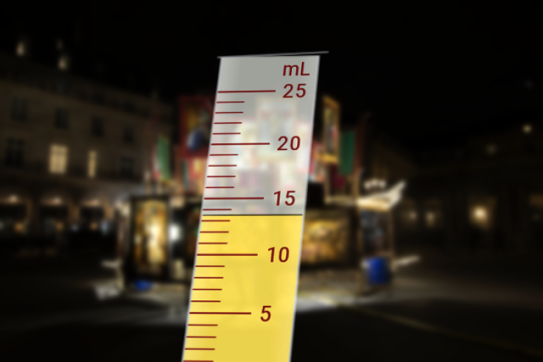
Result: 13.5 mL
